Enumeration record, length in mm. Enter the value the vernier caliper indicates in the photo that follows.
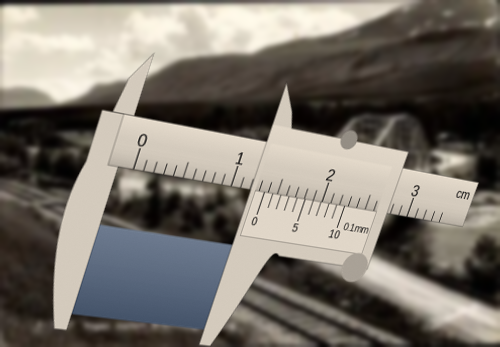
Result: 13.6 mm
